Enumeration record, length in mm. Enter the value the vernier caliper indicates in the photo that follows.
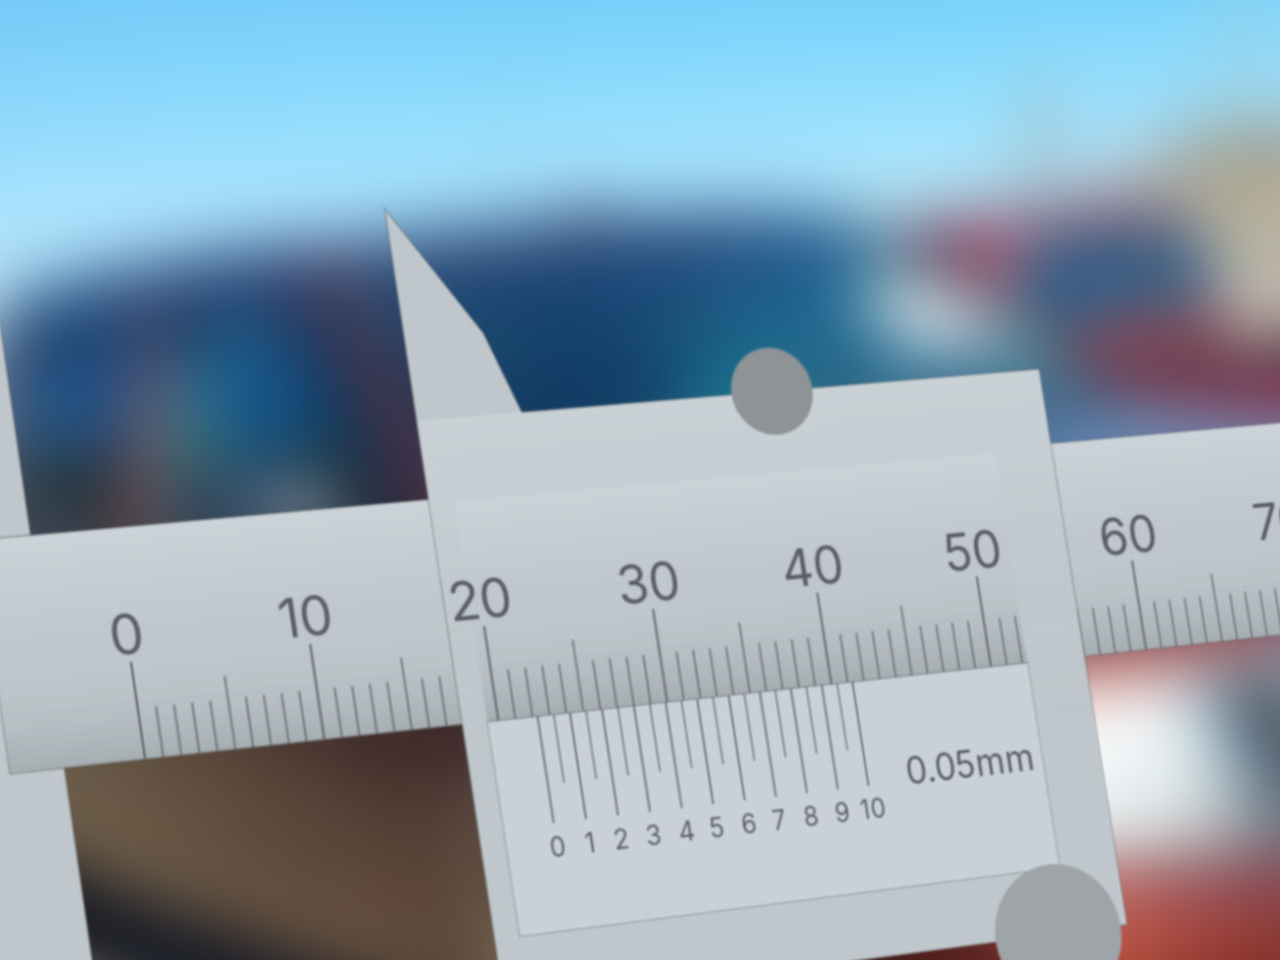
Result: 22.3 mm
